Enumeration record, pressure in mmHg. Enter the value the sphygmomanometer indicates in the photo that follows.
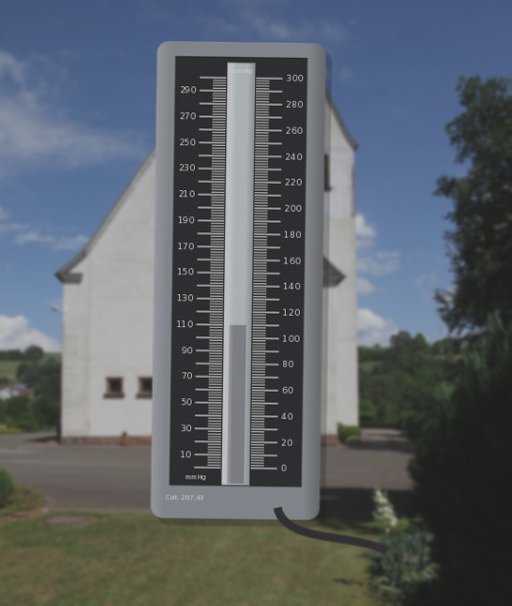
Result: 110 mmHg
